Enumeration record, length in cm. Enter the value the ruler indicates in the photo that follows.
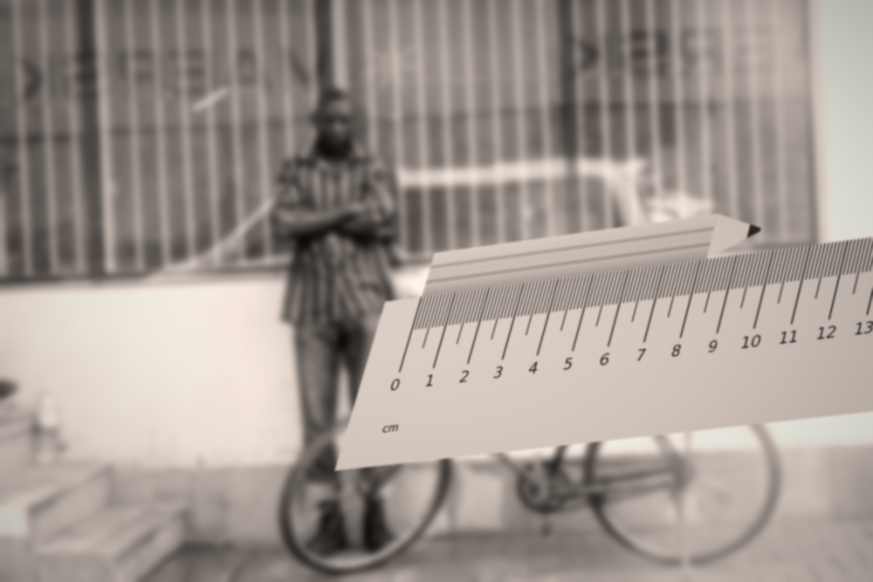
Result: 9.5 cm
